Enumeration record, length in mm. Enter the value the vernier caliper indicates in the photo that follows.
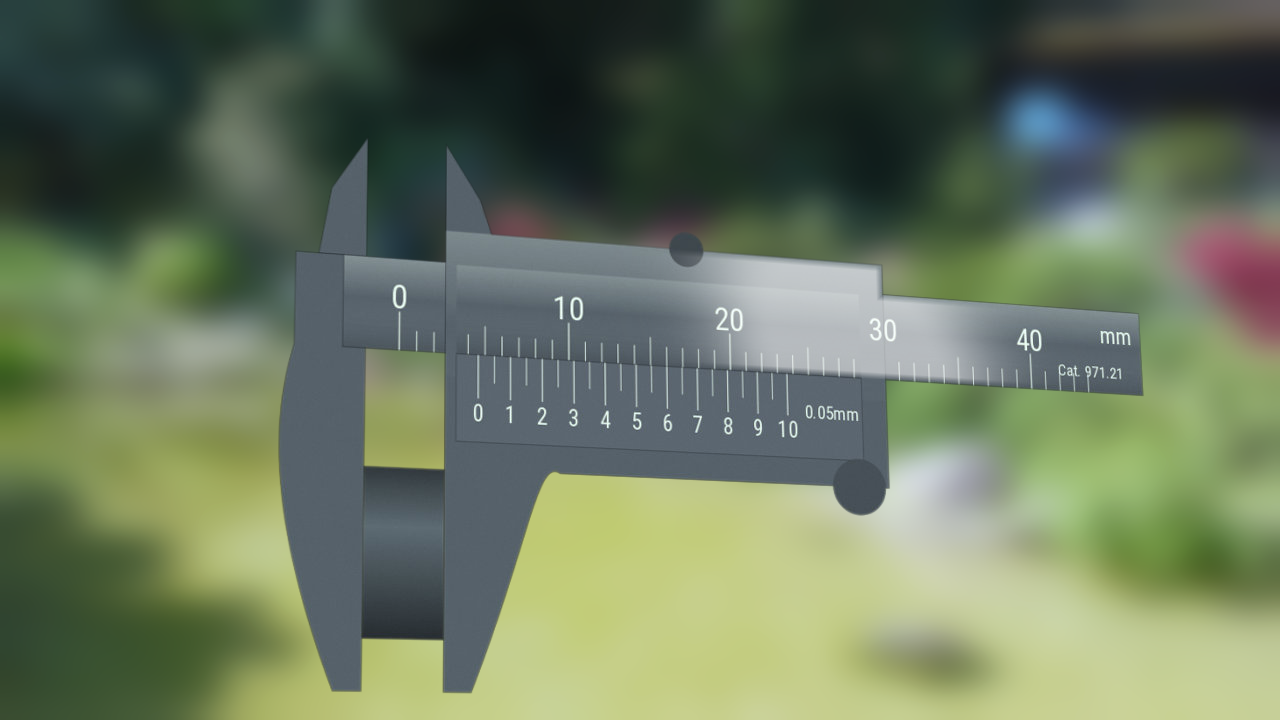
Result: 4.6 mm
